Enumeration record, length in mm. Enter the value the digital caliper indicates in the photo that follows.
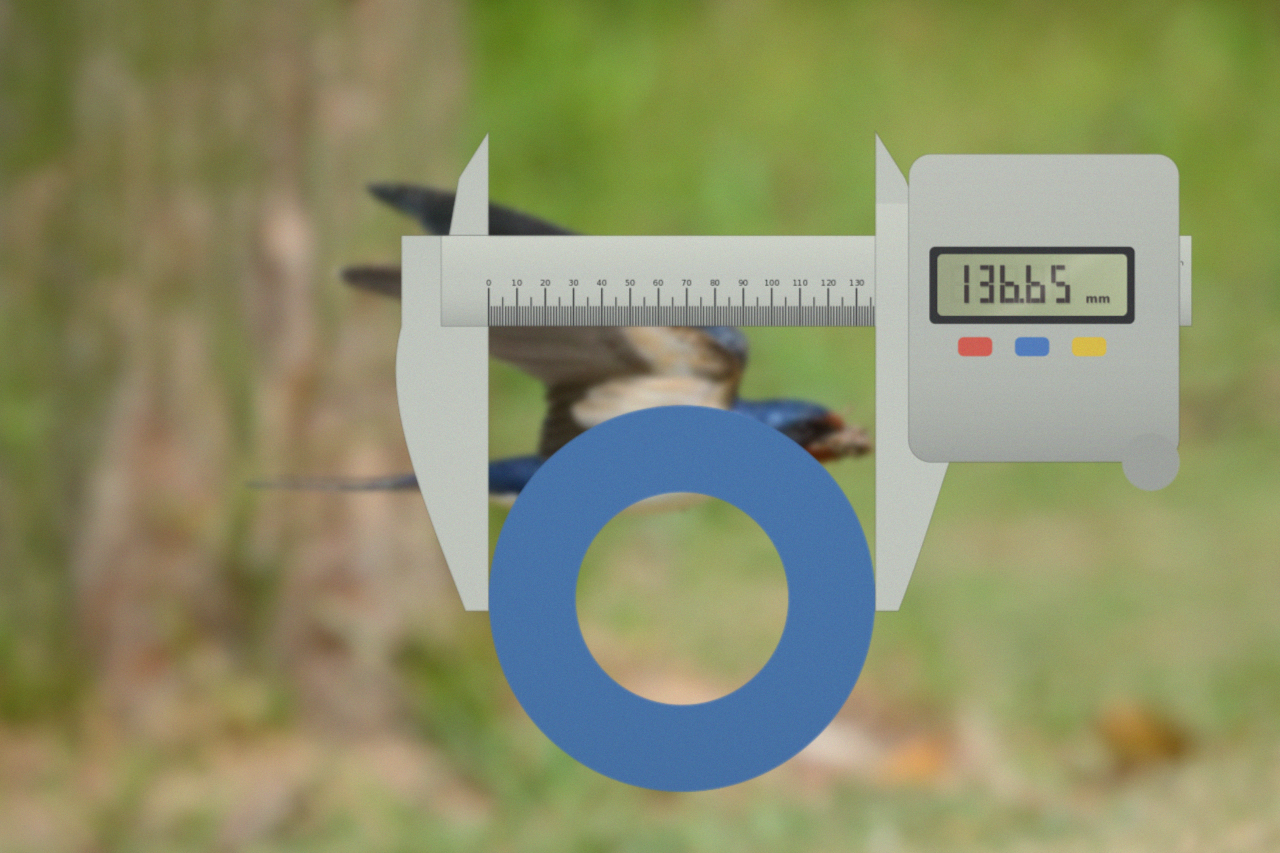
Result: 136.65 mm
